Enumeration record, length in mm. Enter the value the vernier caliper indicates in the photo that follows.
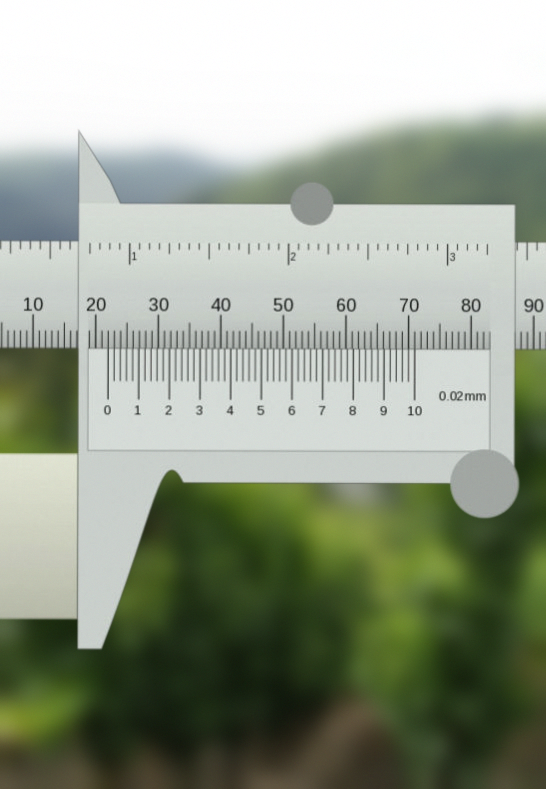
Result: 22.0 mm
